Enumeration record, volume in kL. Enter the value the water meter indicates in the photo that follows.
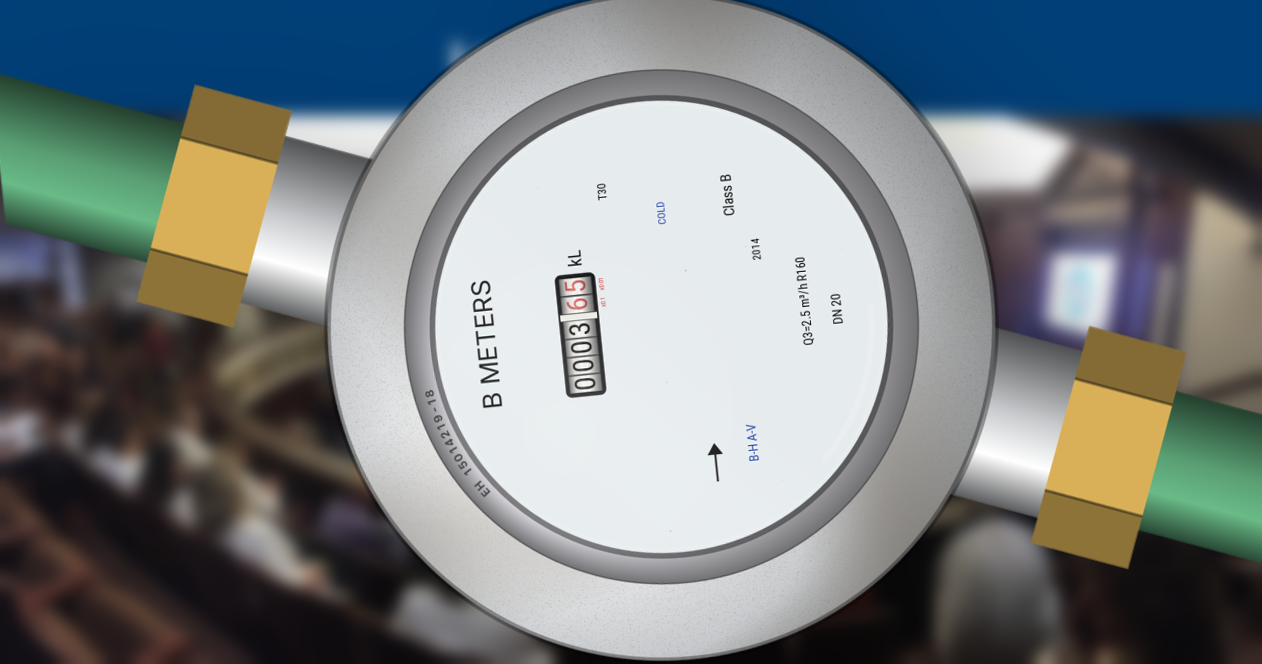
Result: 3.65 kL
